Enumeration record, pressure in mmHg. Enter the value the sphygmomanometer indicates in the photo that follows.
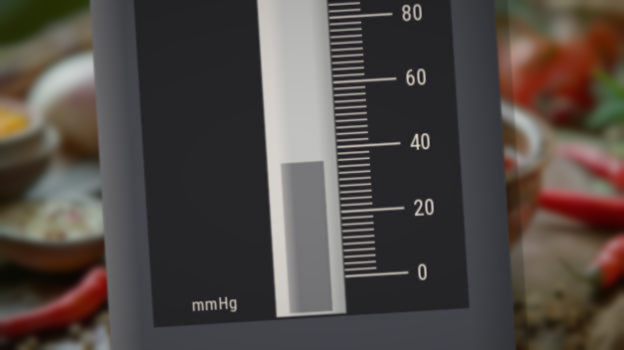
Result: 36 mmHg
